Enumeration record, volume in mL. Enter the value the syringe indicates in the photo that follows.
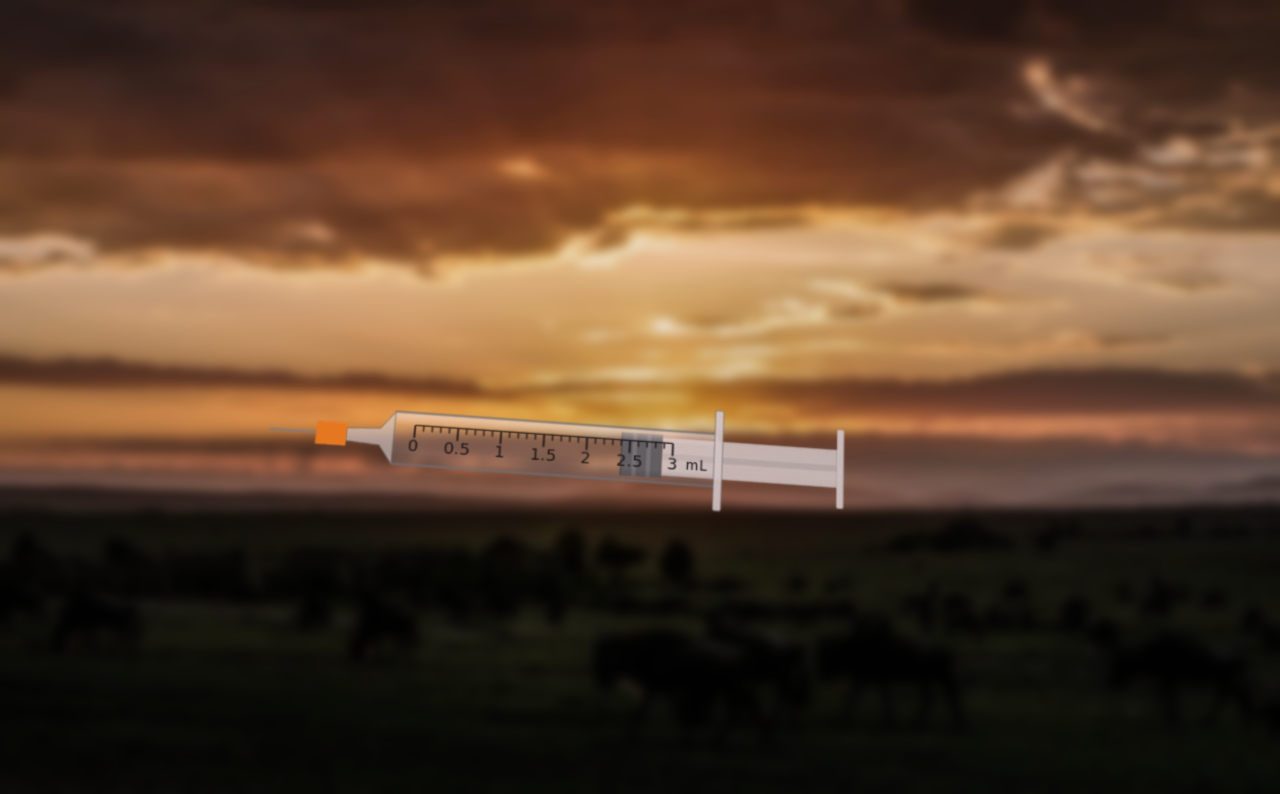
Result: 2.4 mL
